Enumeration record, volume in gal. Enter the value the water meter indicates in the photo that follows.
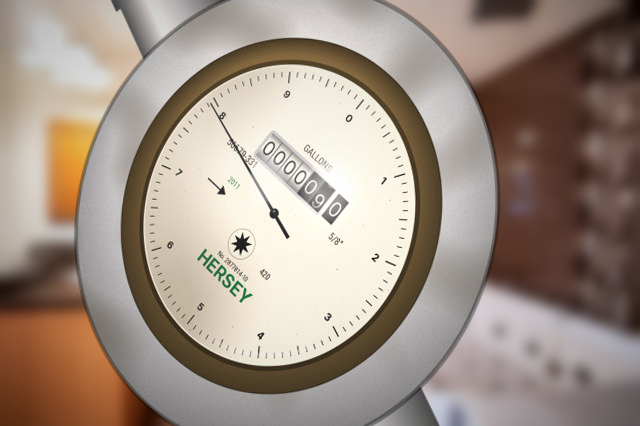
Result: 87.9 gal
